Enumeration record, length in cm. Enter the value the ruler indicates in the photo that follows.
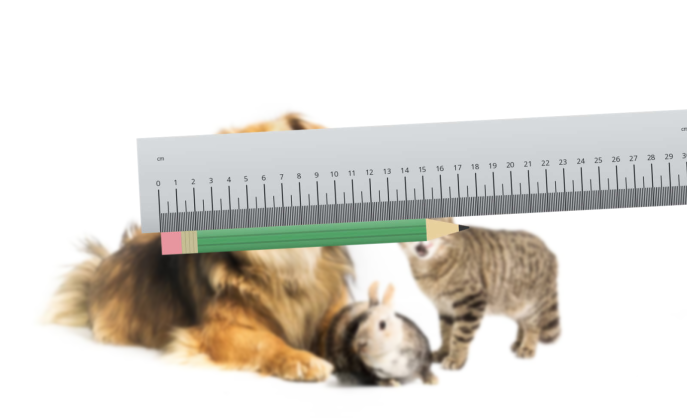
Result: 17.5 cm
